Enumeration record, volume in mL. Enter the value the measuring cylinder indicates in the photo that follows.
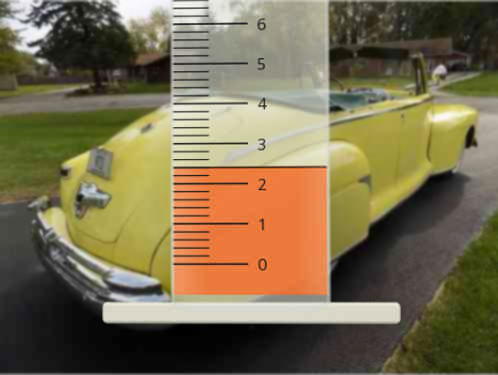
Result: 2.4 mL
